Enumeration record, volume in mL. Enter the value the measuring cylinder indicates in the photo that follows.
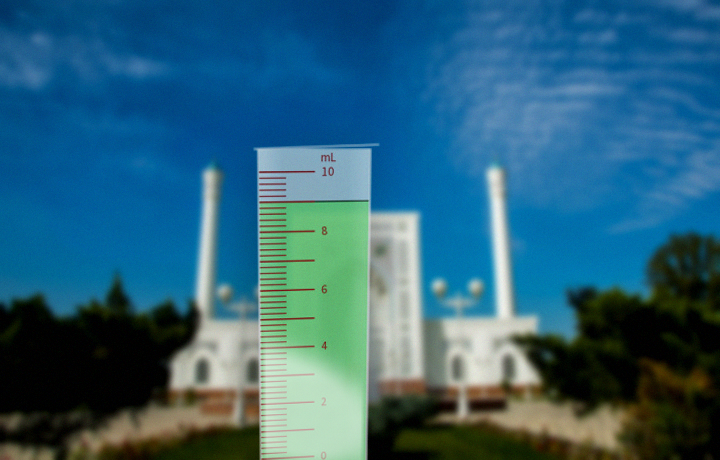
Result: 9 mL
